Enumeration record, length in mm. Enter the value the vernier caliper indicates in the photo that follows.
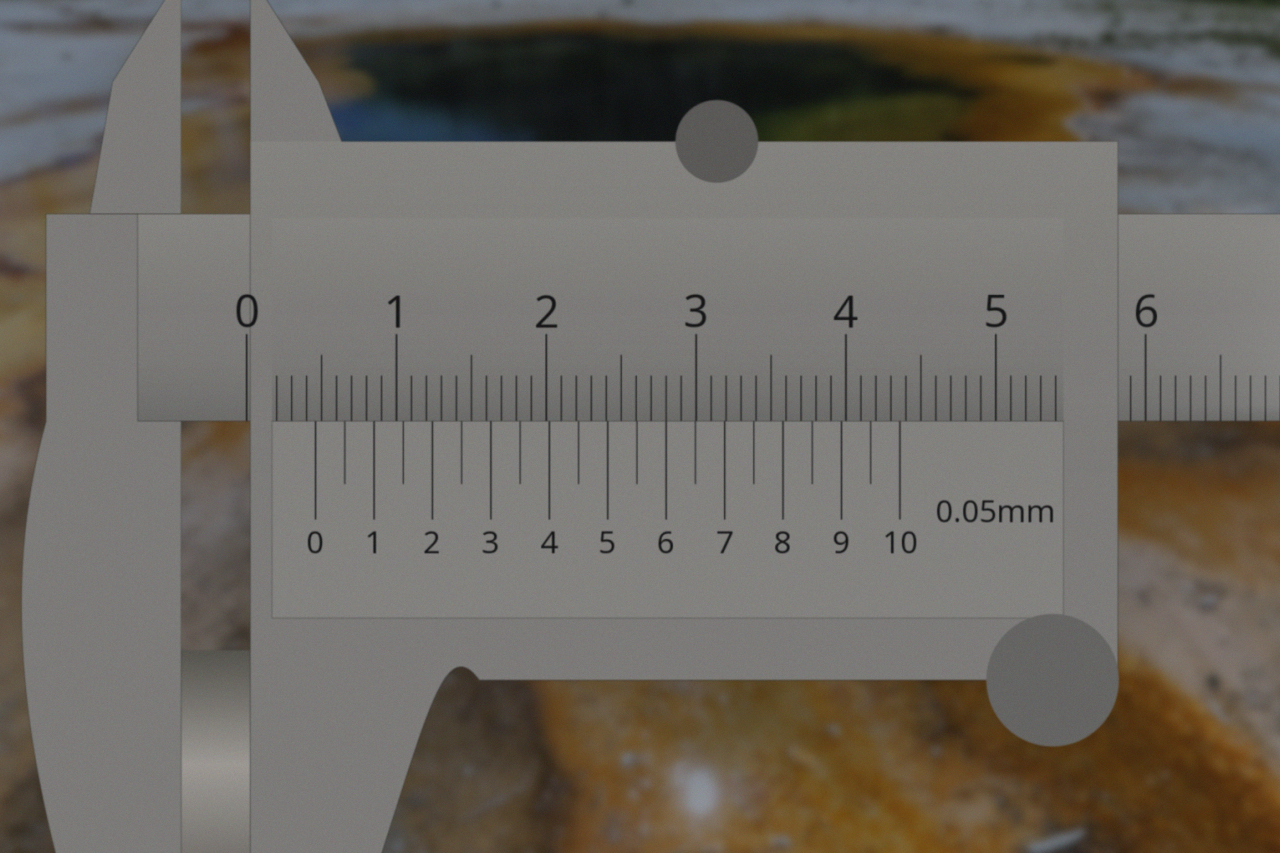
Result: 4.6 mm
